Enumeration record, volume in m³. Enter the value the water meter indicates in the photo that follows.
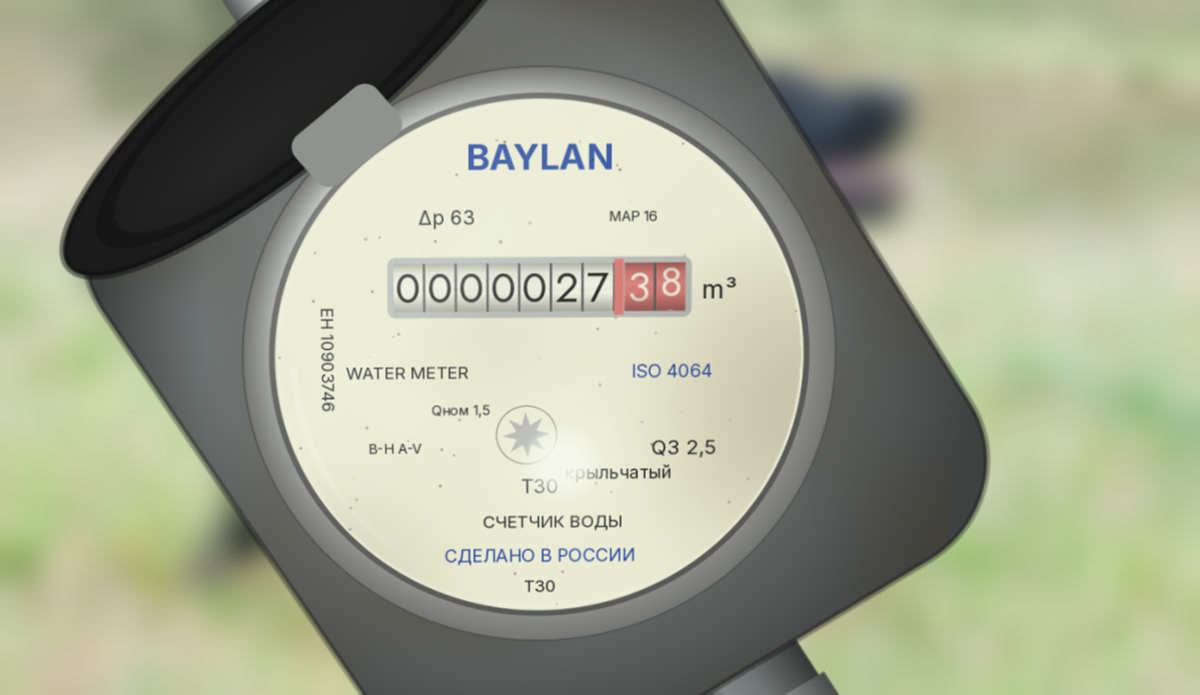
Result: 27.38 m³
